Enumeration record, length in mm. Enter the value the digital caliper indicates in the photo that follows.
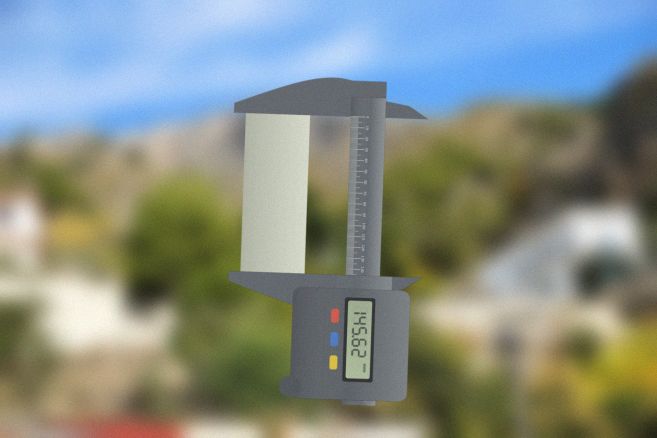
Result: 145.62 mm
